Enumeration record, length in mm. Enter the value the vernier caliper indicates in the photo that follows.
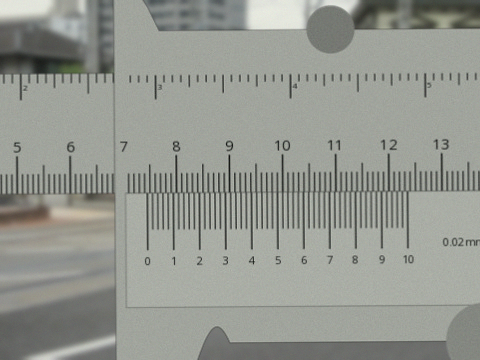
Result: 74.5 mm
